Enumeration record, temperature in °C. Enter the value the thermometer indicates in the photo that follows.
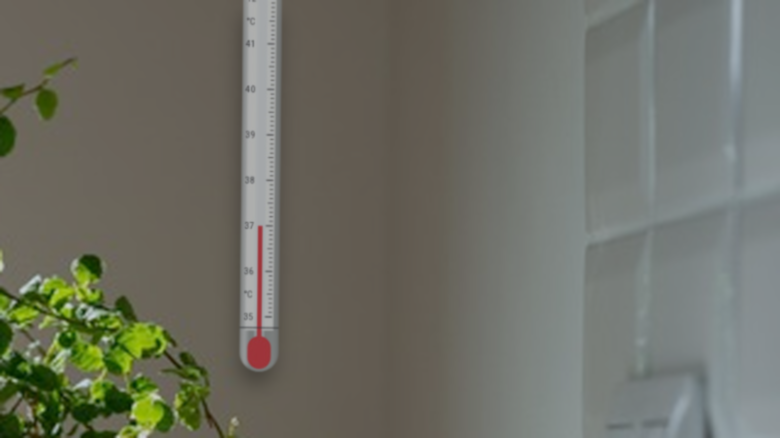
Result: 37 °C
